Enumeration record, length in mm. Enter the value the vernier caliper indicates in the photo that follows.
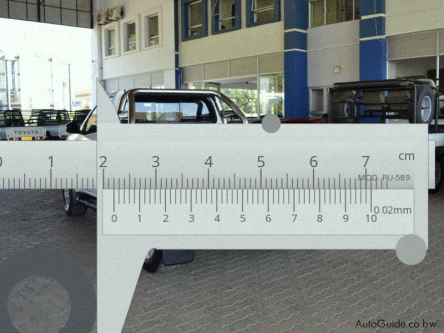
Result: 22.0 mm
